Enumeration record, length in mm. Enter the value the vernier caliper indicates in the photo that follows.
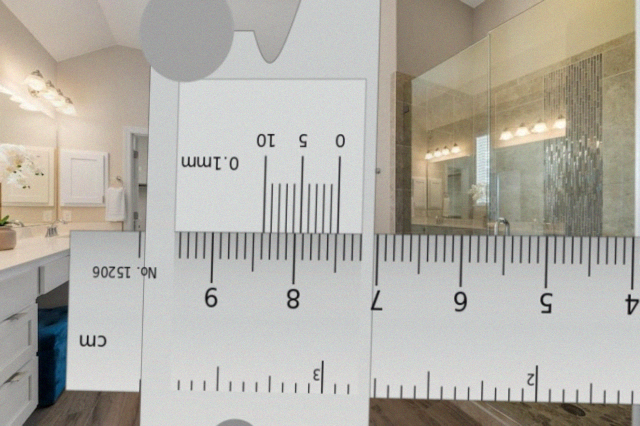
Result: 74.8 mm
